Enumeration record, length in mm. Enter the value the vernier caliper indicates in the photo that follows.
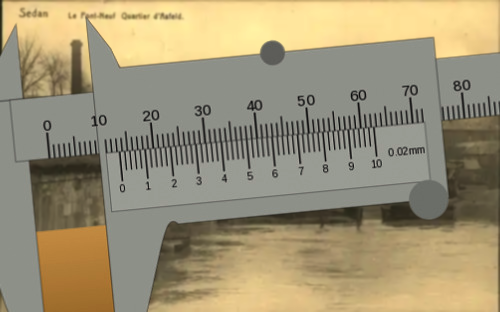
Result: 13.5 mm
